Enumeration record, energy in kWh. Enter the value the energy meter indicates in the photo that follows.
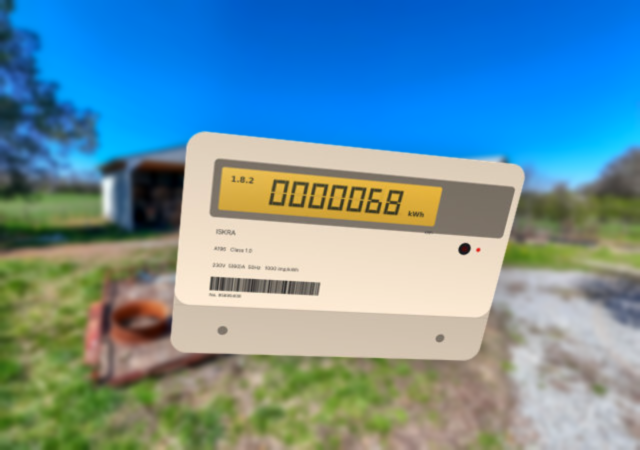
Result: 68 kWh
